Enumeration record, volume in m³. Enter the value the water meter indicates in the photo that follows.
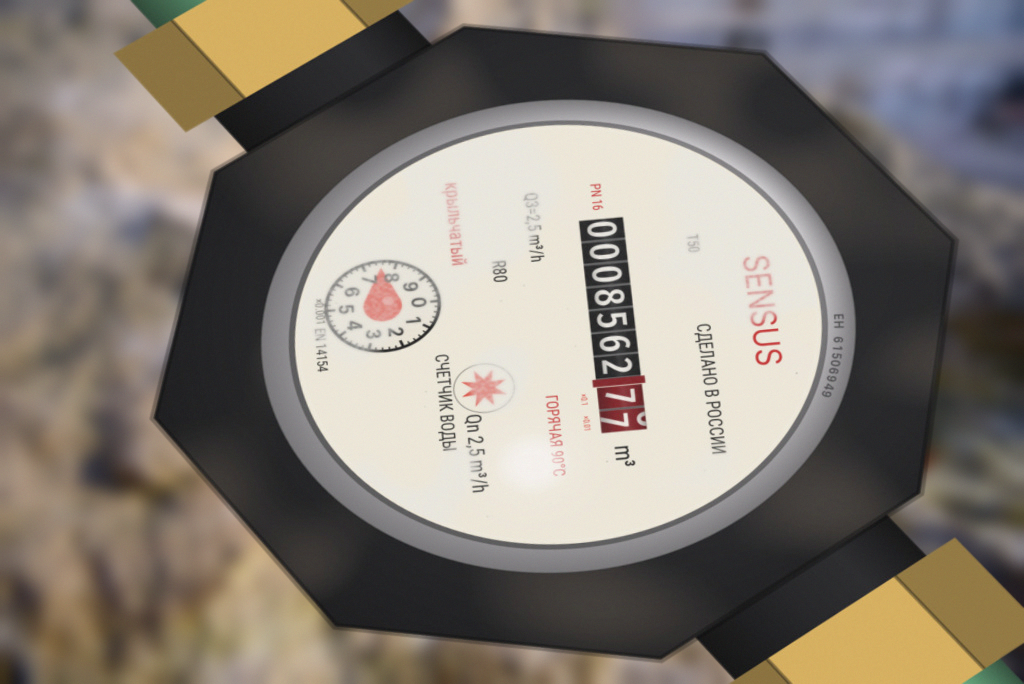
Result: 8562.767 m³
